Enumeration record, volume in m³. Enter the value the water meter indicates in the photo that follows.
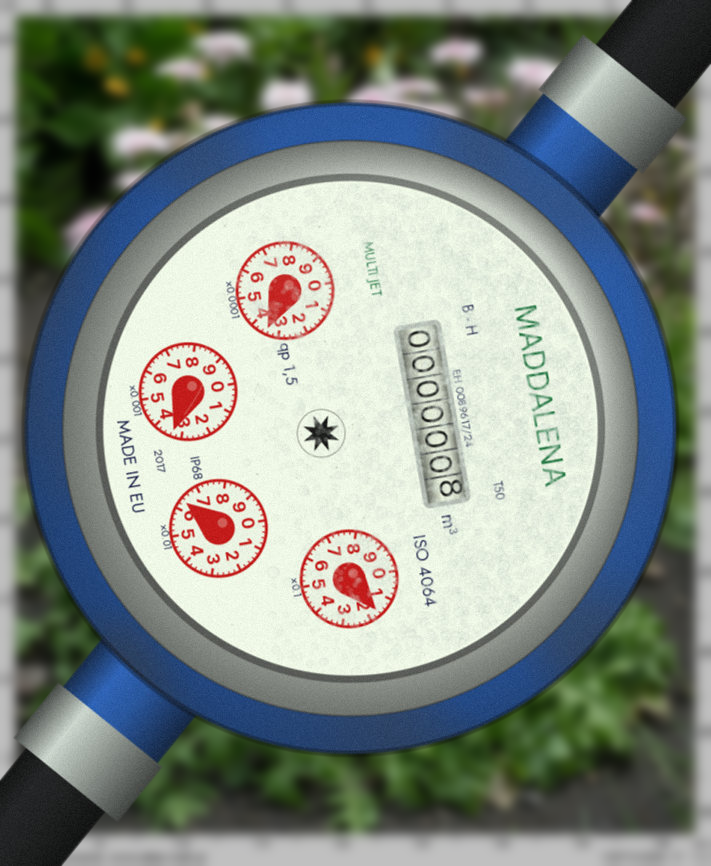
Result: 8.1633 m³
